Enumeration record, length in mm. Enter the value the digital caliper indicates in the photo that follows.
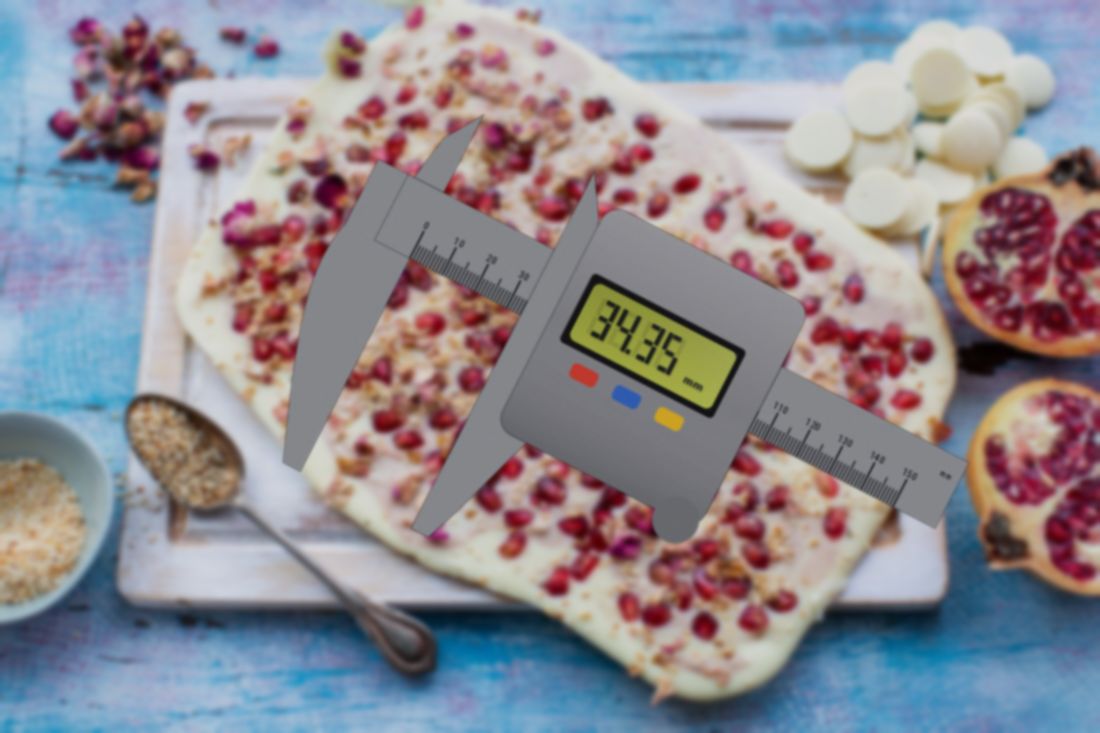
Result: 34.35 mm
